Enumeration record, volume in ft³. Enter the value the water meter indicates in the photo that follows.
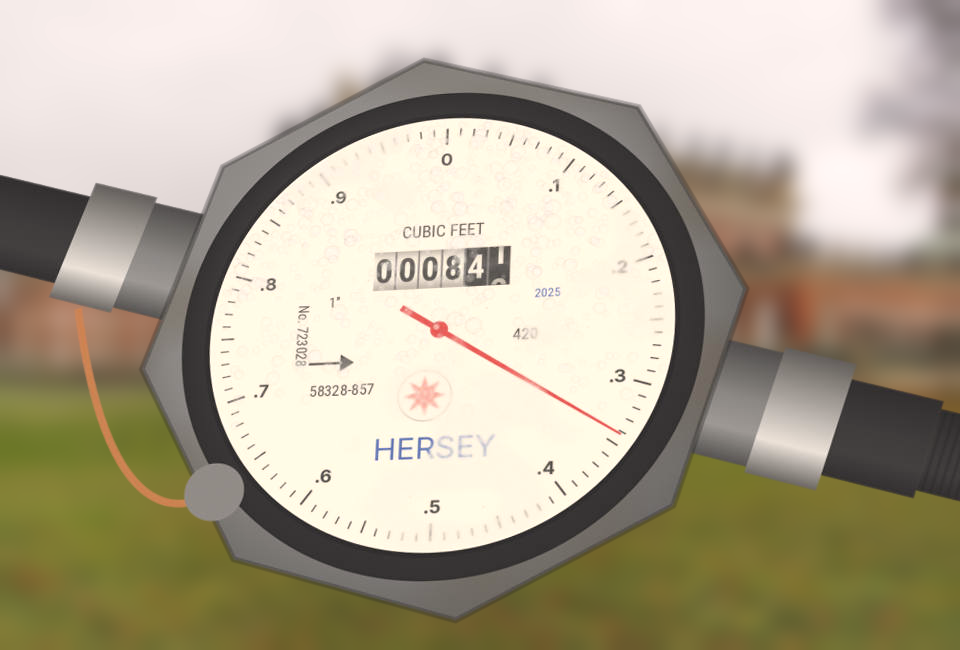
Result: 841.34 ft³
